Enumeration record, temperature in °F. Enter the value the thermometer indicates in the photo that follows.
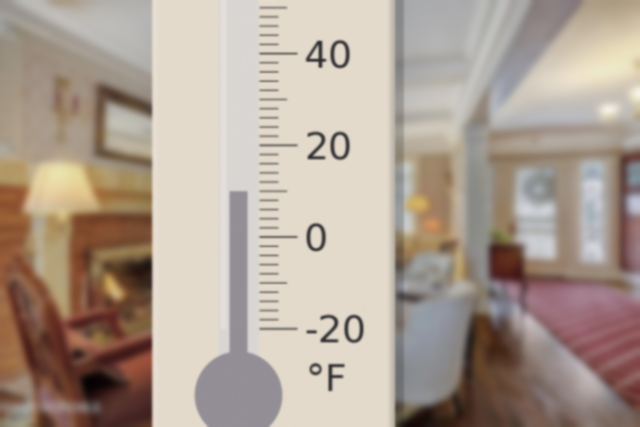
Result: 10 °F
